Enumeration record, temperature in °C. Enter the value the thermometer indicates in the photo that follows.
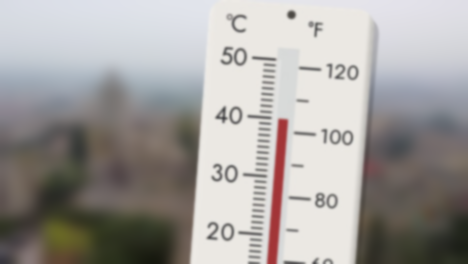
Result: 40 °C
